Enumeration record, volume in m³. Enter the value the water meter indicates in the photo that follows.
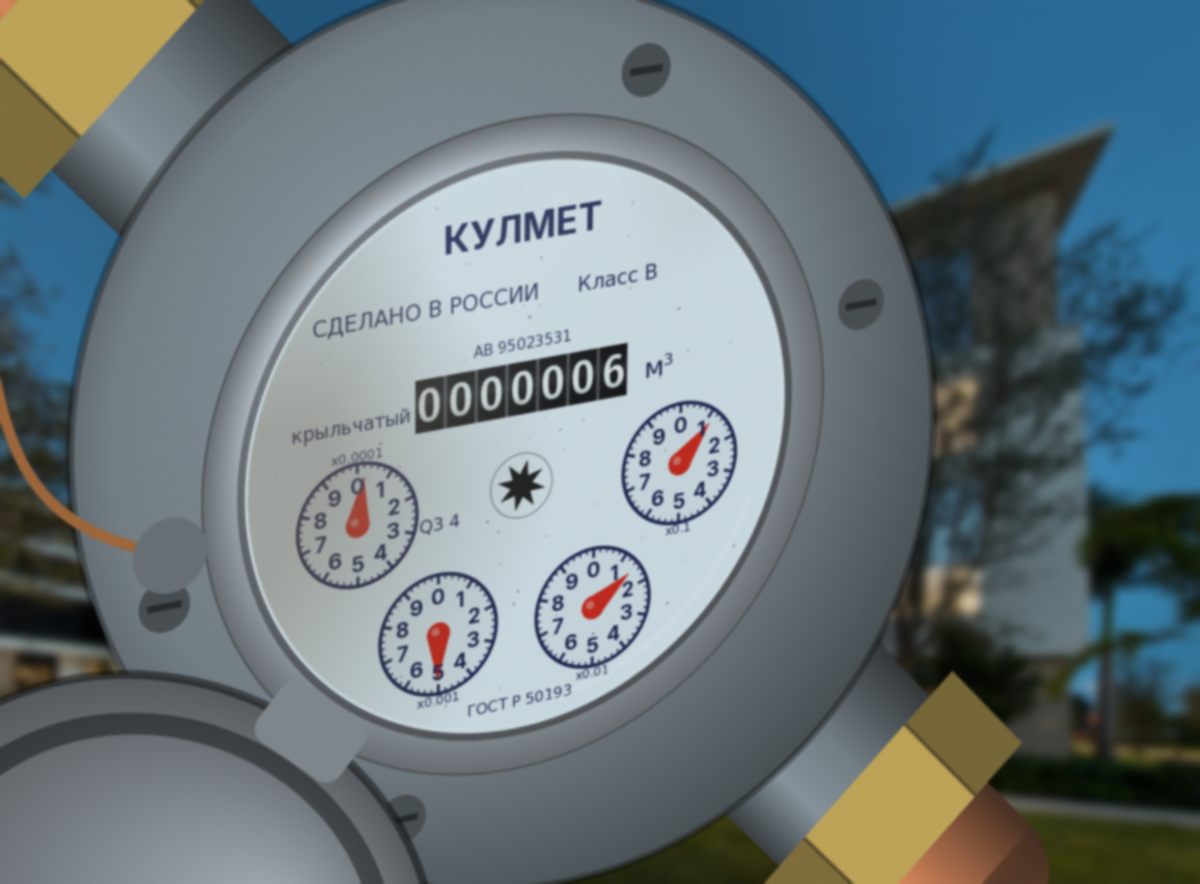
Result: 6.1150 m³
